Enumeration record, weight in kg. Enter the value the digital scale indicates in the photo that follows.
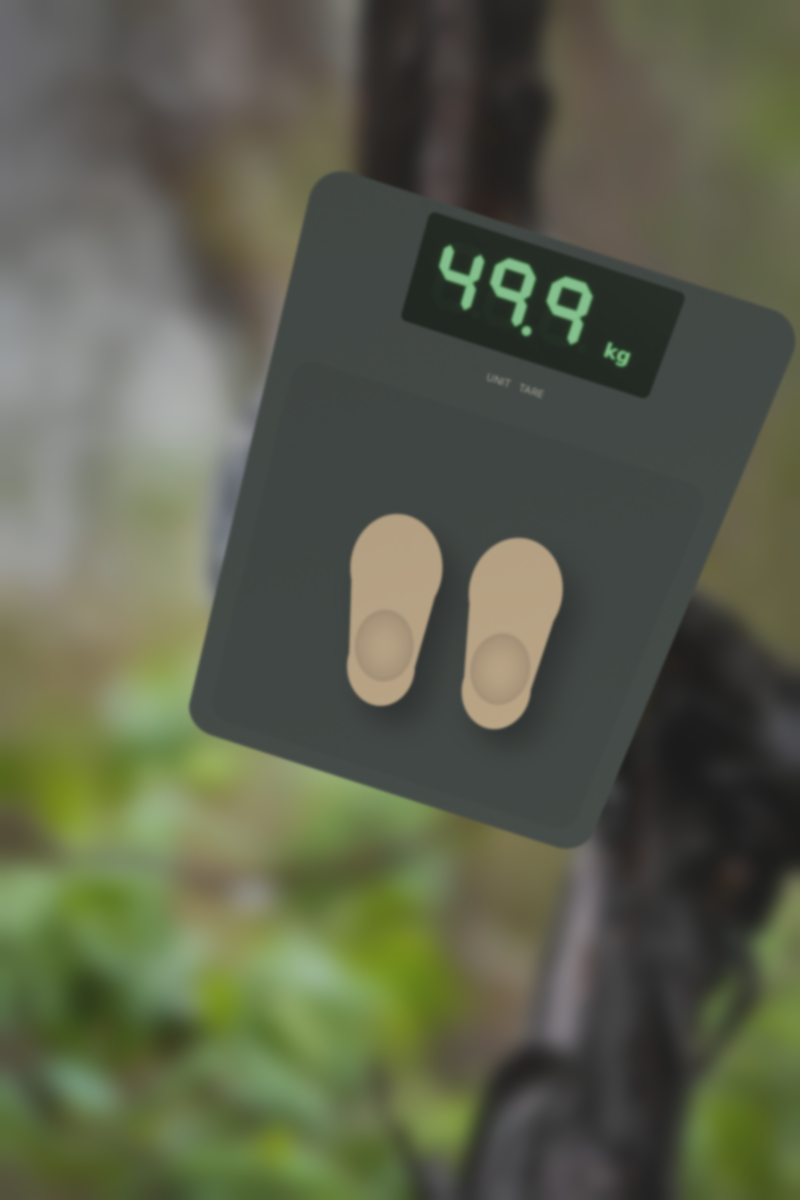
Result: 49.9 kg
